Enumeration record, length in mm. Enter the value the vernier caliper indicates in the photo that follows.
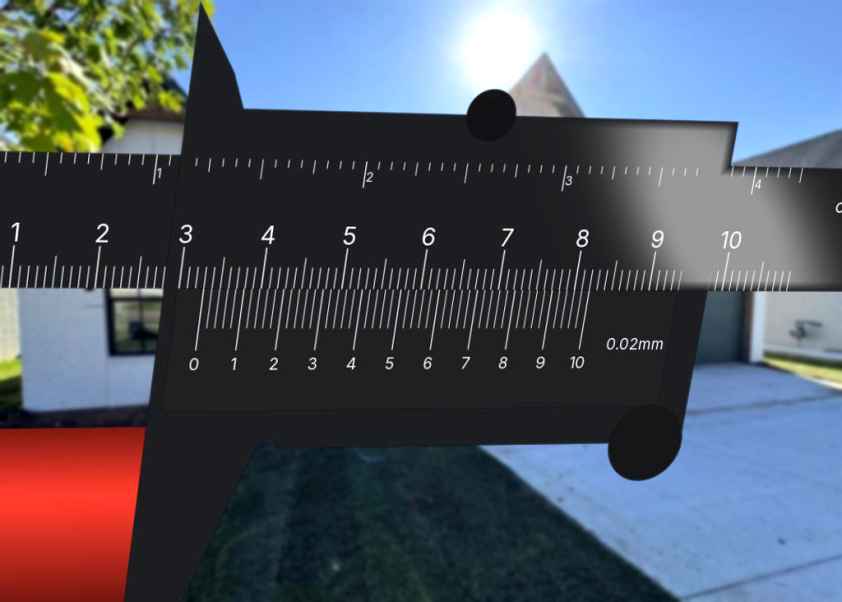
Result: 33.0 mm
